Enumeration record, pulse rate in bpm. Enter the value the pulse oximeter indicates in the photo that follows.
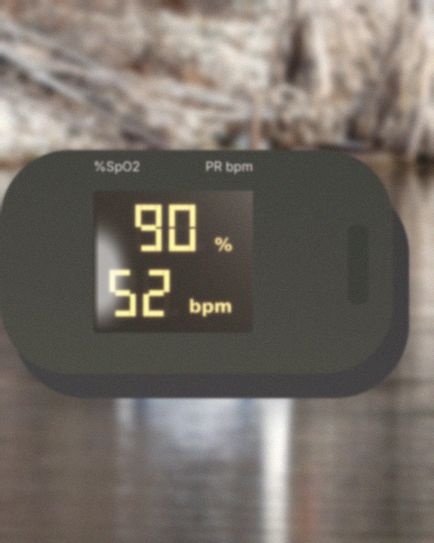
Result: 52 bpm
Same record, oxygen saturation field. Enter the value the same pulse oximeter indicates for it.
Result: 90 %
